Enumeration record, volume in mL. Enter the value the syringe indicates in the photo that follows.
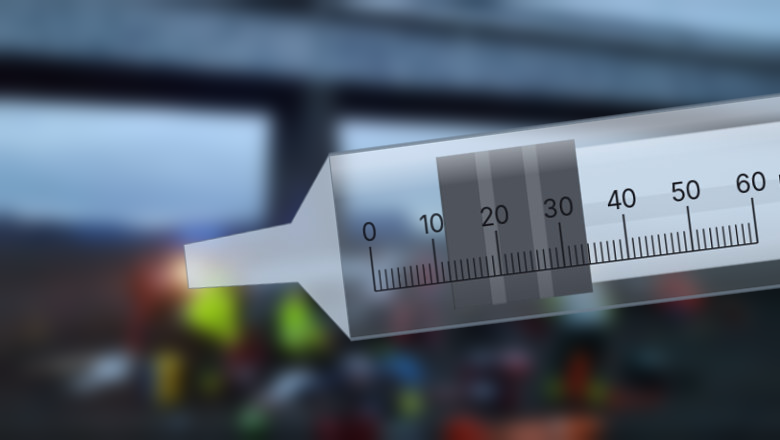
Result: 12 mL
